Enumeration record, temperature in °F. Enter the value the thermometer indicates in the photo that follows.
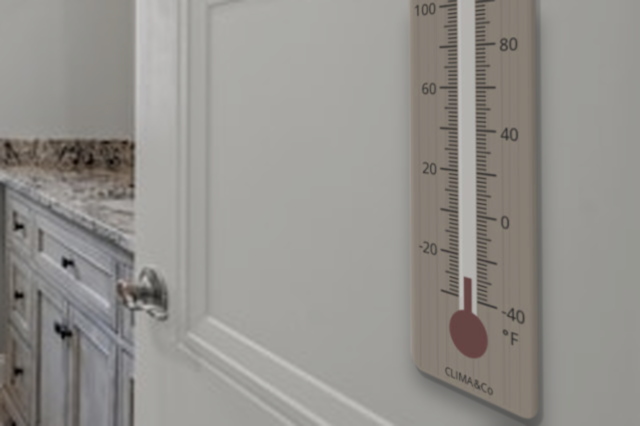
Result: -30 °F
